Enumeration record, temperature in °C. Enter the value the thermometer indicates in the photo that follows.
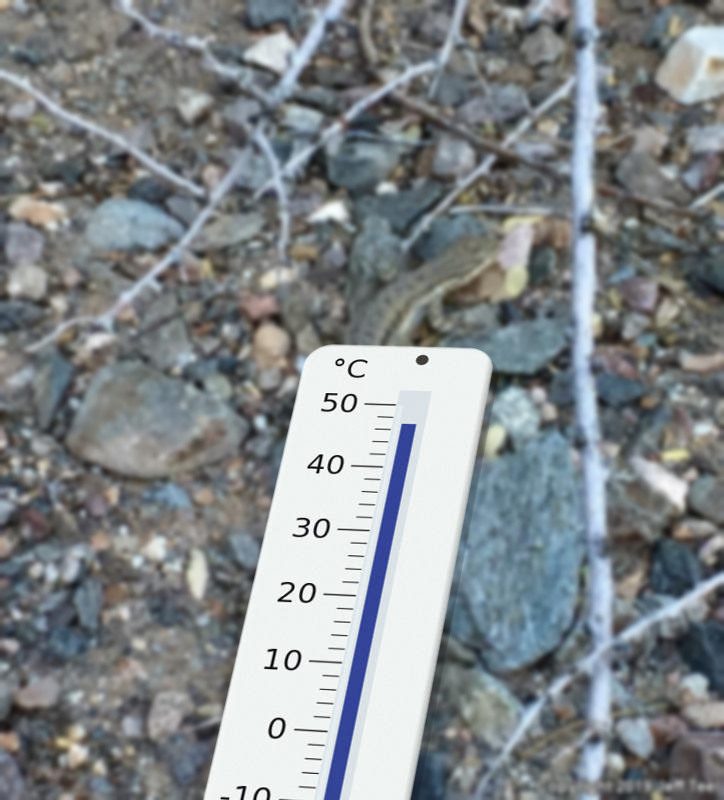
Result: 47 °C
